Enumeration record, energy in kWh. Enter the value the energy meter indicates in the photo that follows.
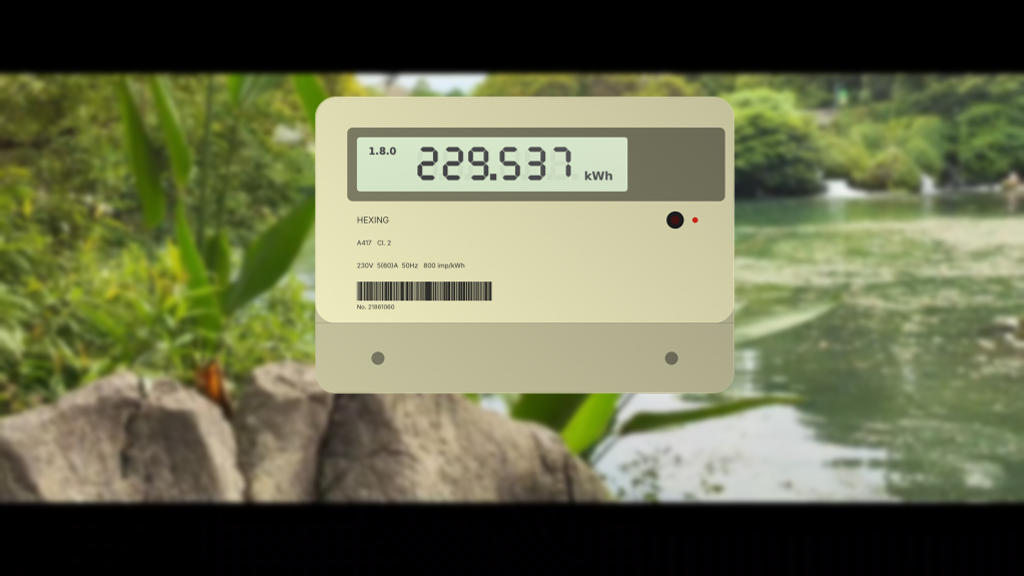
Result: 229.537 kWh
